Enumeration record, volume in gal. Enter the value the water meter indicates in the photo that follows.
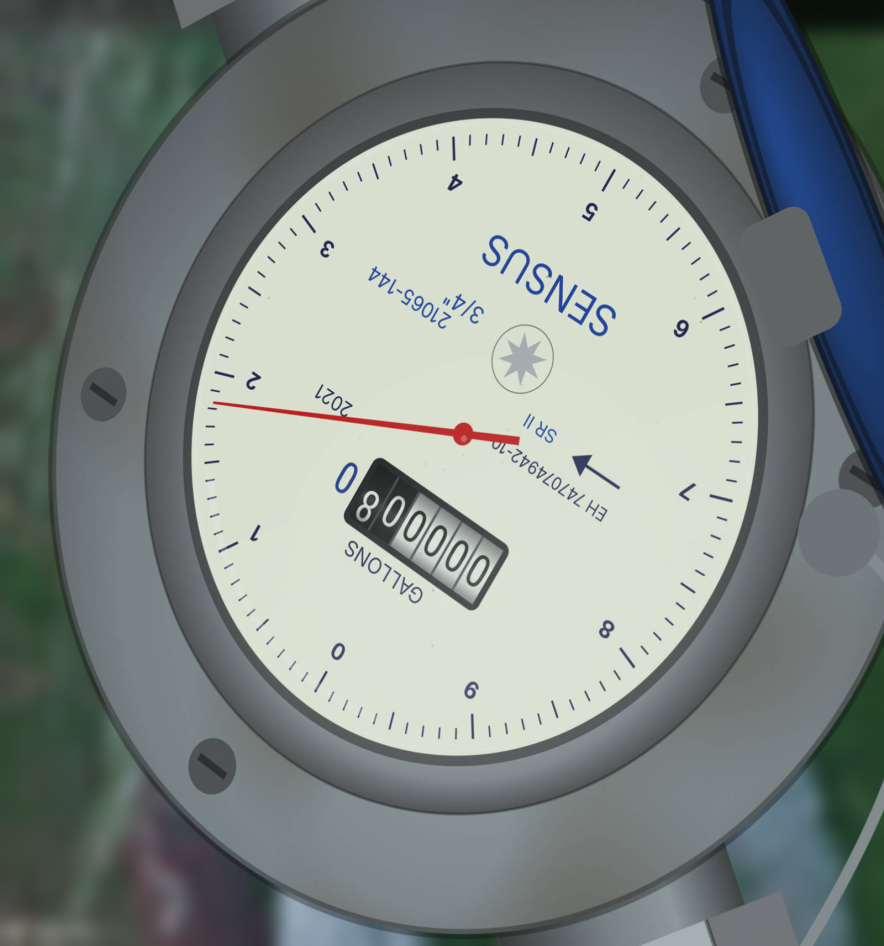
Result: 81.8 gal
